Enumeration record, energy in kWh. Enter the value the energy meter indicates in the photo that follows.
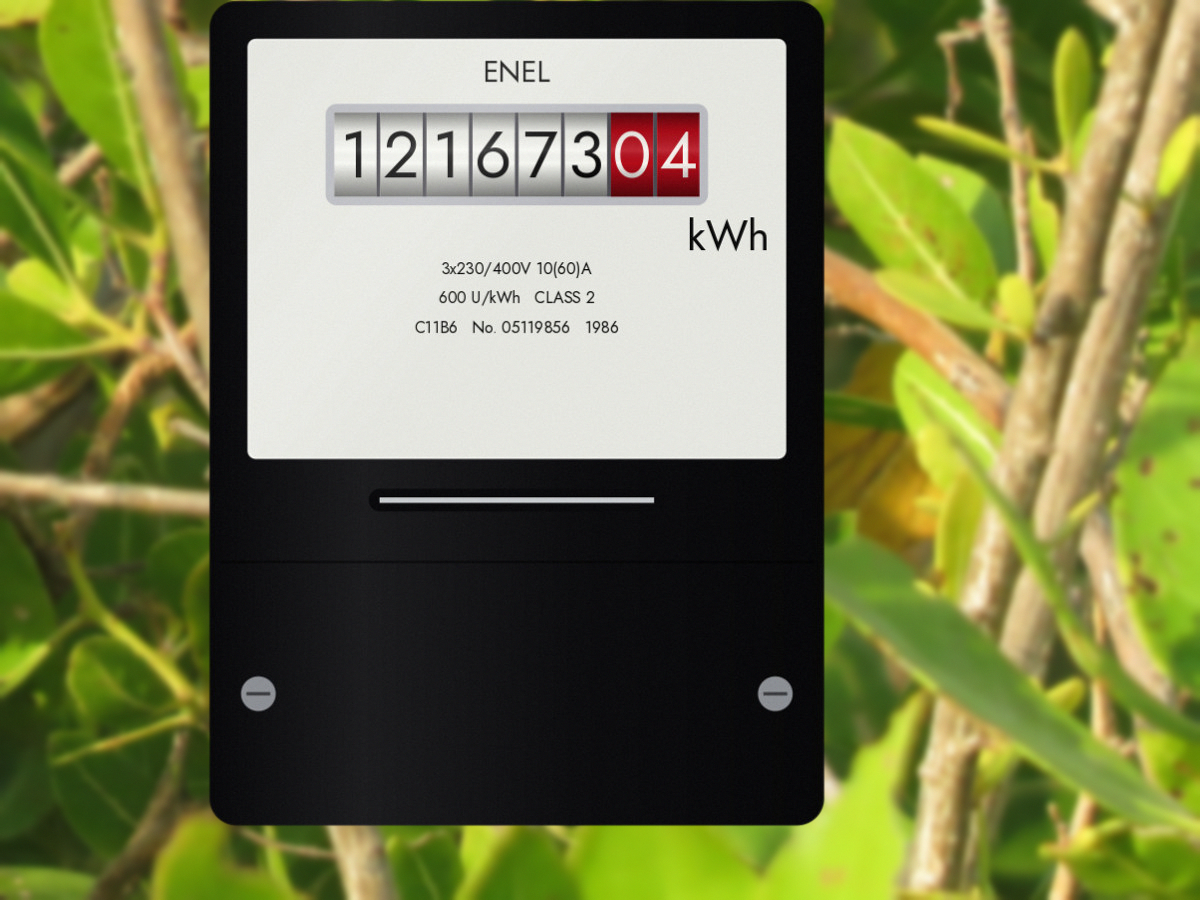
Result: 121673.04 kWh
